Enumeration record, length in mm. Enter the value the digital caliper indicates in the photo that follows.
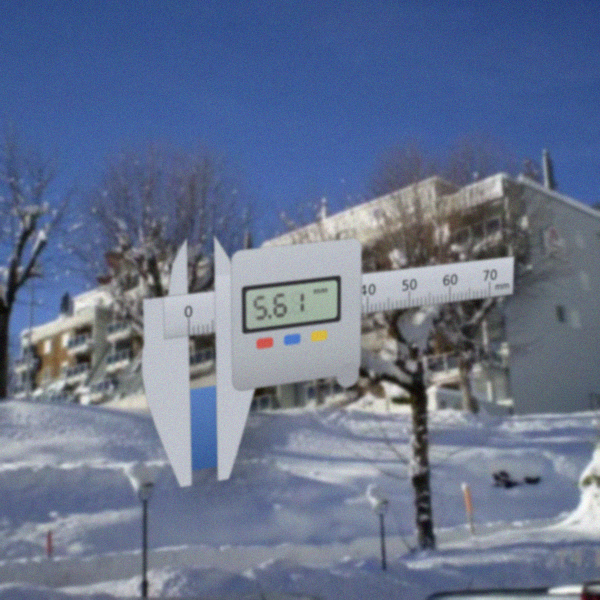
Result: 5.61 mm
